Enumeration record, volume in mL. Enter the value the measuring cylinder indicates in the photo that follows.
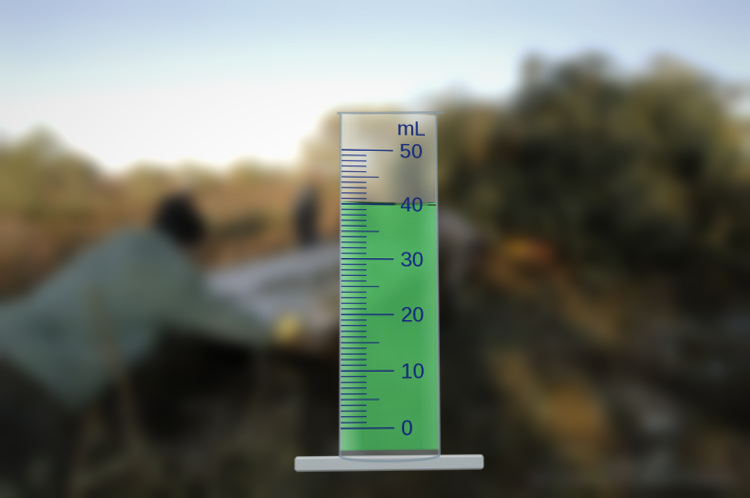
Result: 40 mL
